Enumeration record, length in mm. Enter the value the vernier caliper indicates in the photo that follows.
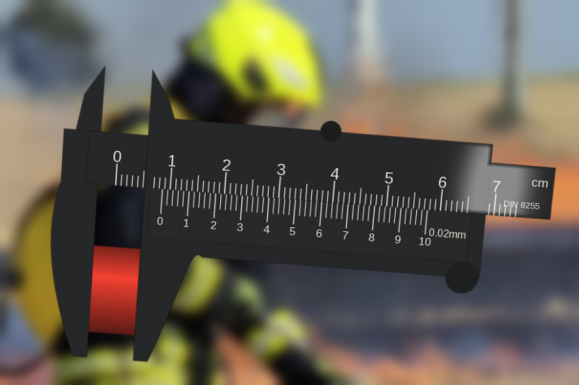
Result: 8.6 mm
